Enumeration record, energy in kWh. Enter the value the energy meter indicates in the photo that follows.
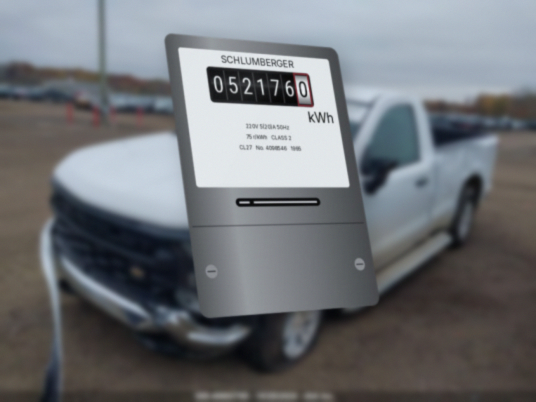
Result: 52176.0 kWh
